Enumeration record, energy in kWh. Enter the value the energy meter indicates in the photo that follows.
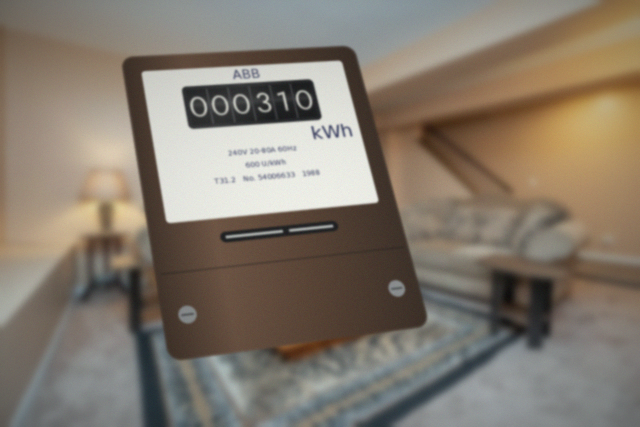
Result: 310 kWh
